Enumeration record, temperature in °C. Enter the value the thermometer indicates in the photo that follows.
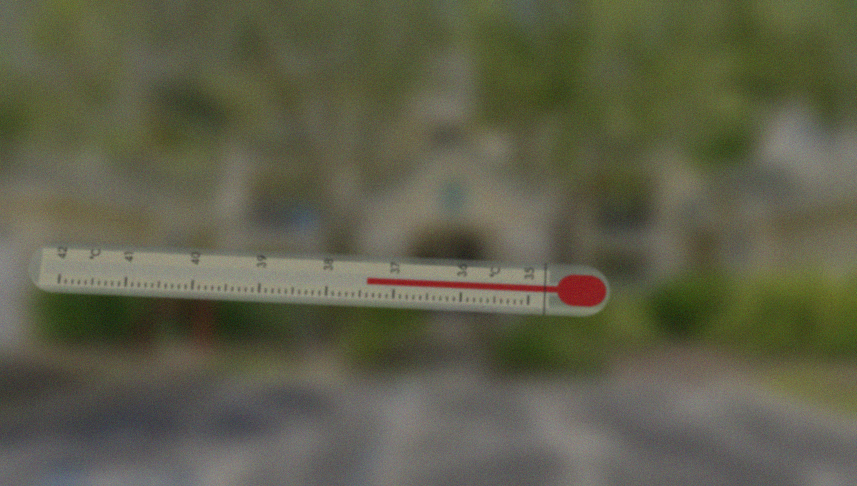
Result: 37.4 °C
